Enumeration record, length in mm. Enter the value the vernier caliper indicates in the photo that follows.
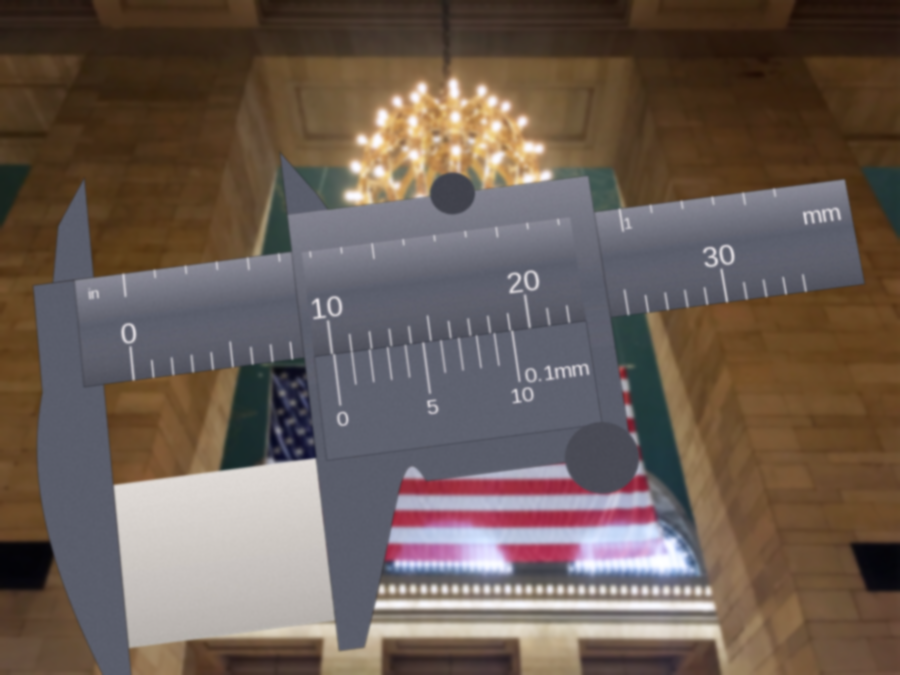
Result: 10.1 mm
